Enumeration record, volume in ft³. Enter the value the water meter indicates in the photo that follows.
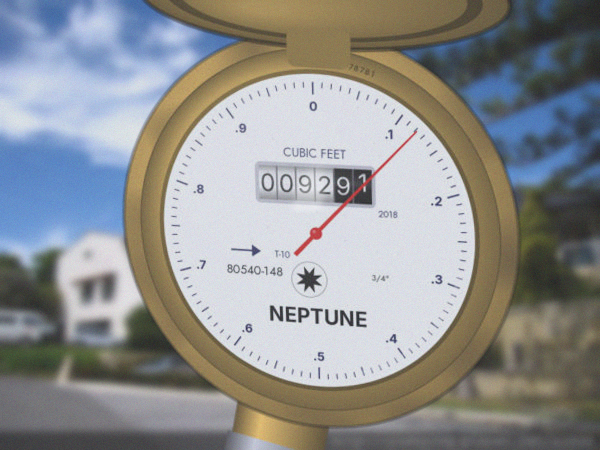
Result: 9291.12 ft³
